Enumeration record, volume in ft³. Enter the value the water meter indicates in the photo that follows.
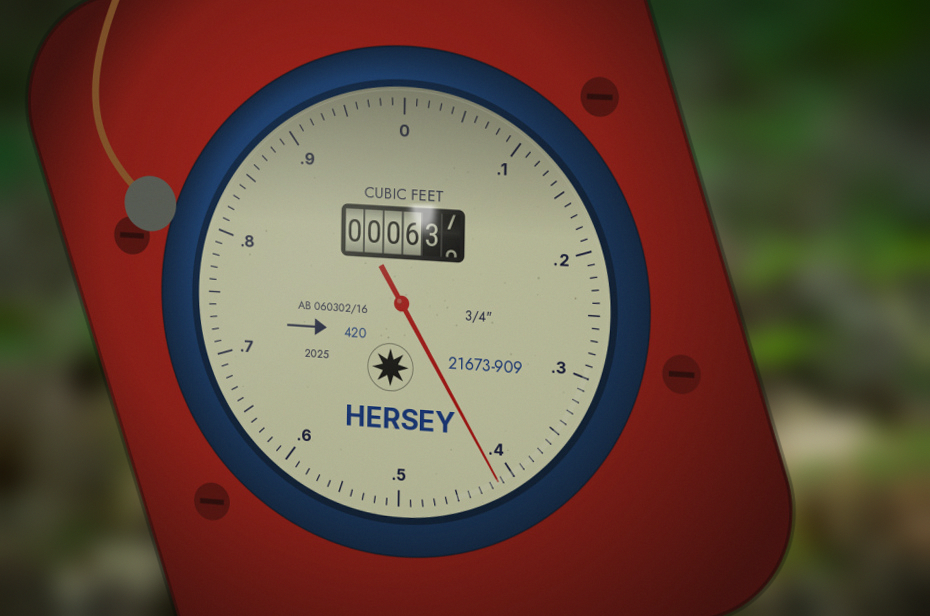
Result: 637.41 ft³
